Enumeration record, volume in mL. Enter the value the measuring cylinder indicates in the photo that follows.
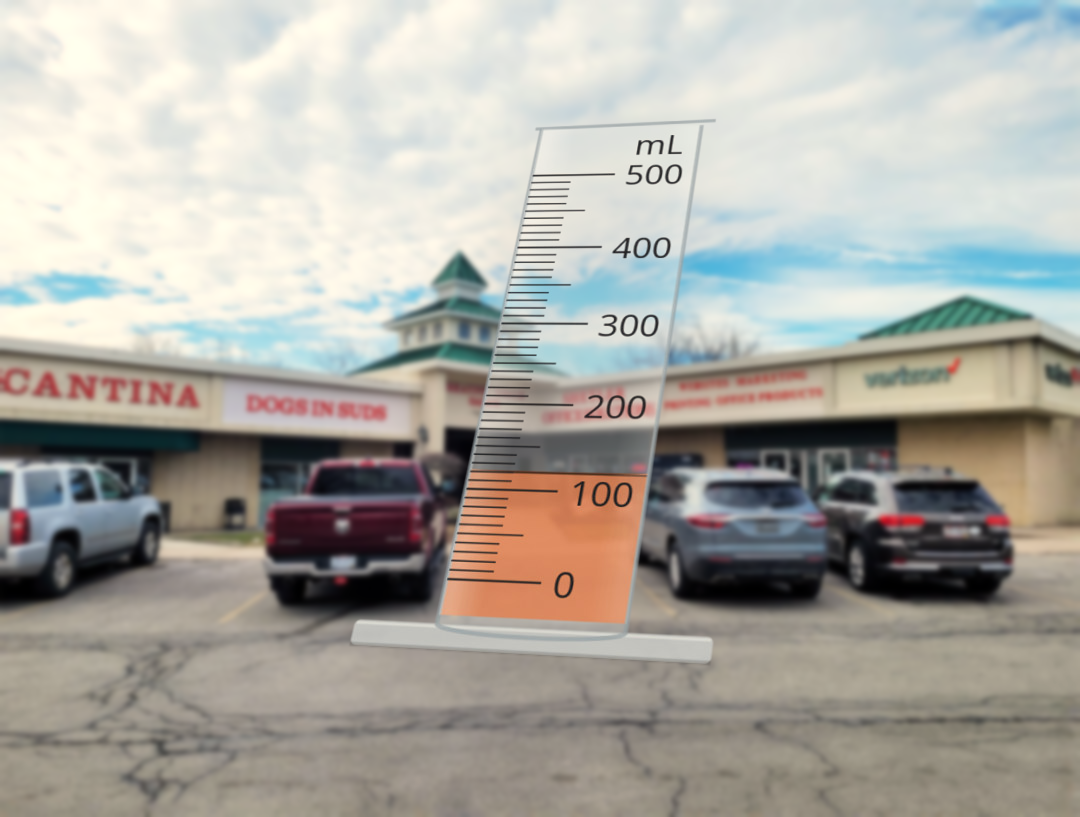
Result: 120 mL
